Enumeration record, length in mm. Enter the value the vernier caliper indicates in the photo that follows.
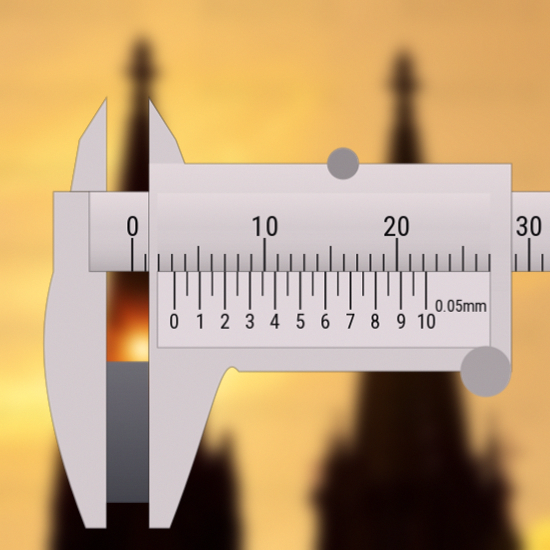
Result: 3.2 mm
